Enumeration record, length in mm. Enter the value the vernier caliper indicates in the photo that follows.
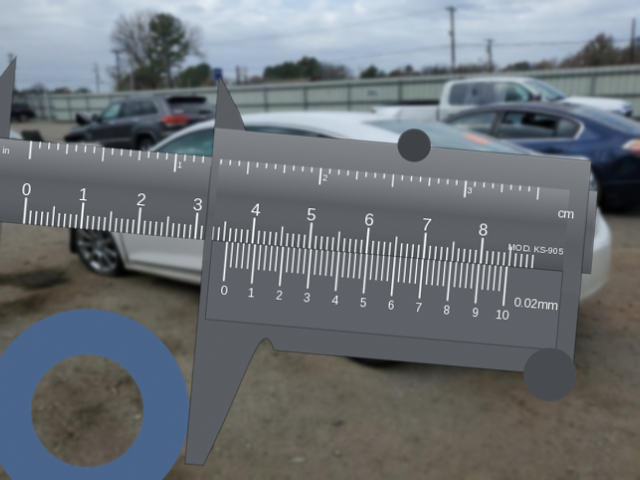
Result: 35.6 mm
